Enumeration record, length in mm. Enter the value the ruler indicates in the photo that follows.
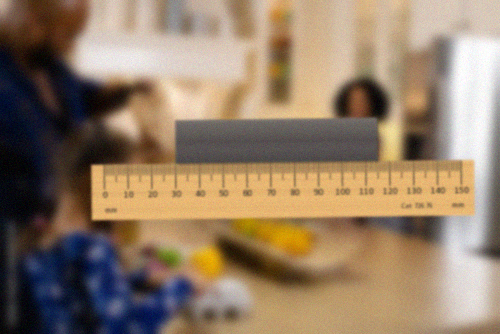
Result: 85 mm
